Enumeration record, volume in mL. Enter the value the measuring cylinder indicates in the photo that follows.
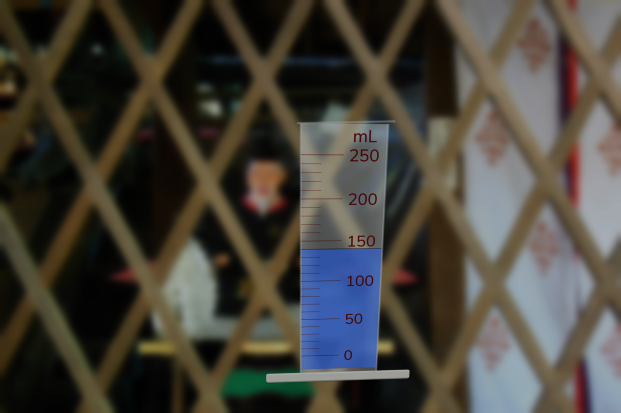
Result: 140 mL
